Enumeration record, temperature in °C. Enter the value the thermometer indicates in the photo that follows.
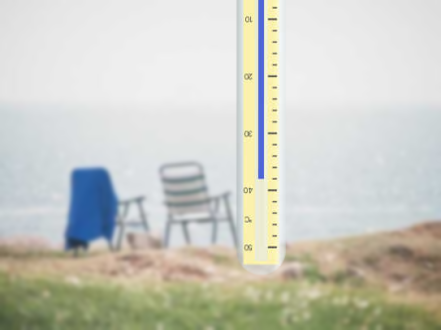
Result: 38 °C
